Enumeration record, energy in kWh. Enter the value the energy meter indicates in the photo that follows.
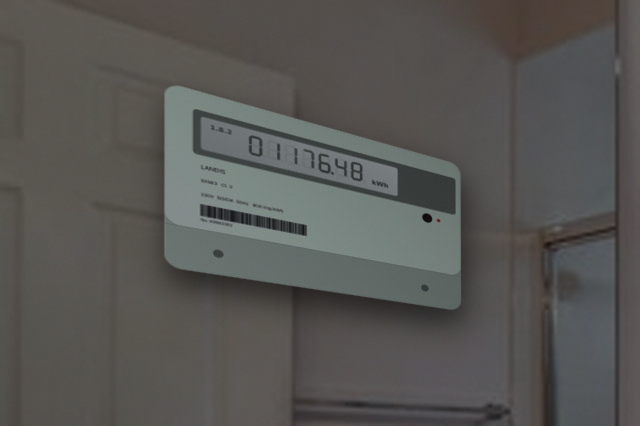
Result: 1176.48 kWh
